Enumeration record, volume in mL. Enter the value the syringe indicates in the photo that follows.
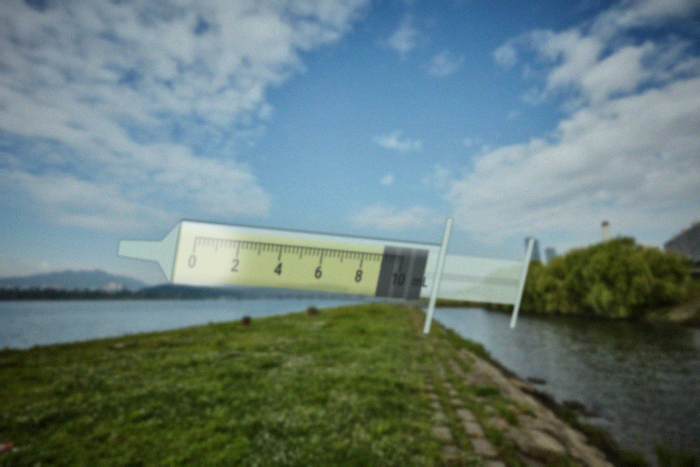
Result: 9 mL
